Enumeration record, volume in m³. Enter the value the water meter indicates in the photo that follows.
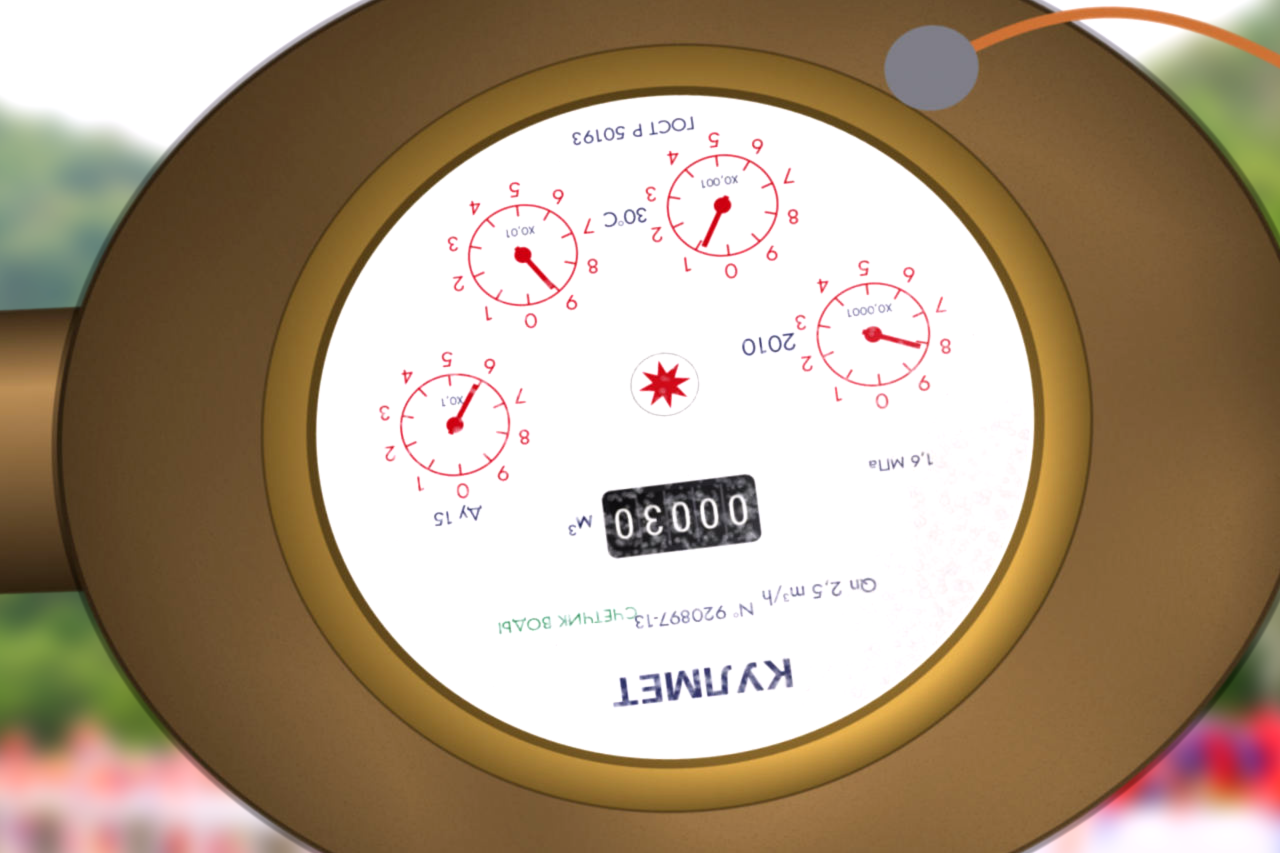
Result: 30.5908 m³
